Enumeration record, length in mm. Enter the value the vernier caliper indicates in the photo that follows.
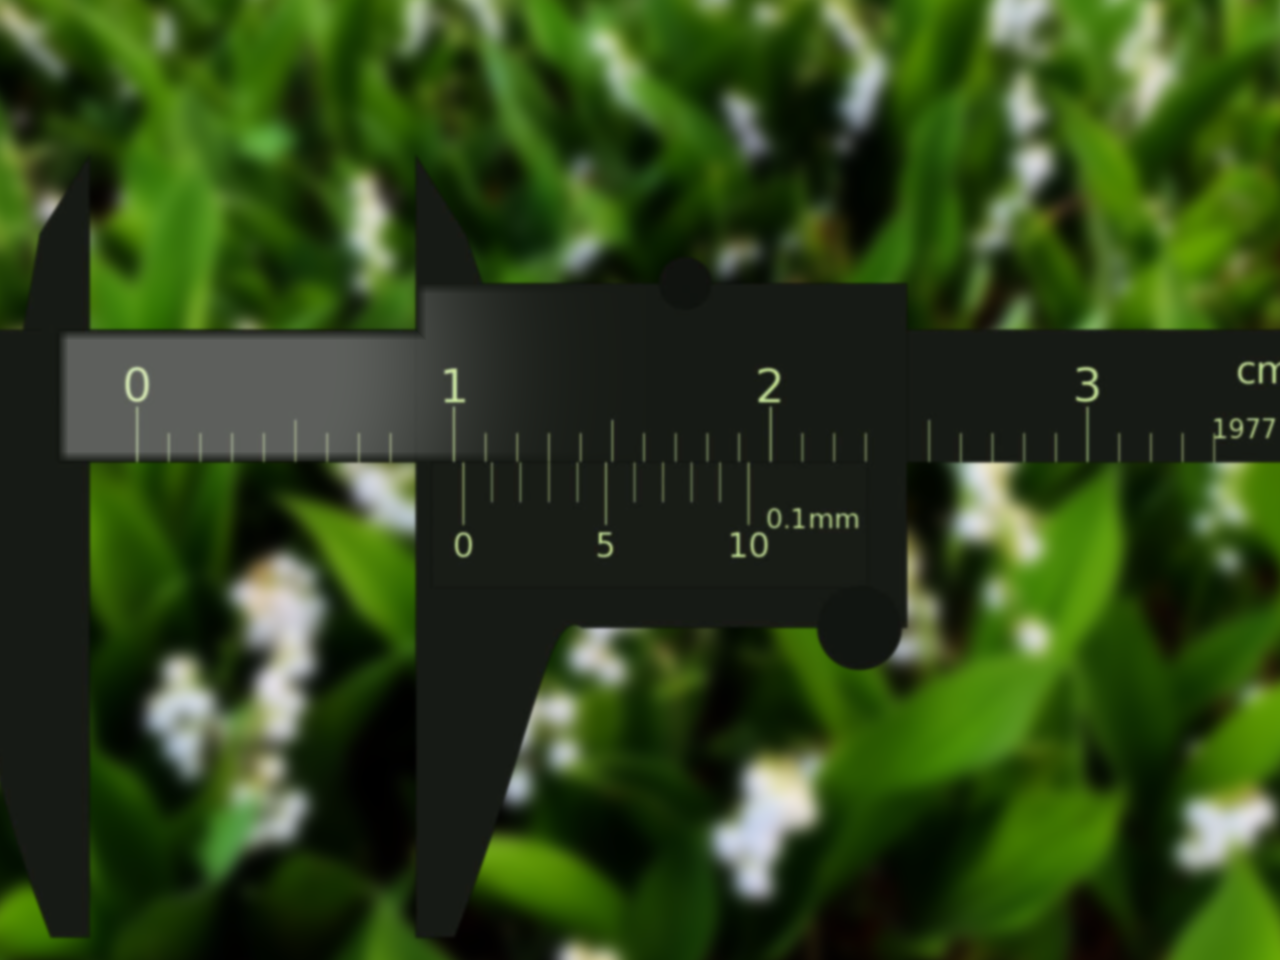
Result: 10.3 mm
